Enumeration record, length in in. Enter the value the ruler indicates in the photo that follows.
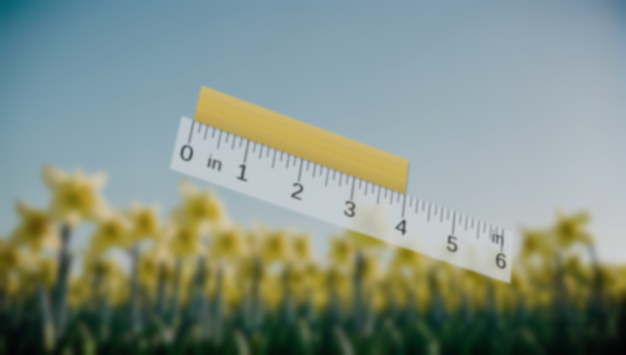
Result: 4 in
